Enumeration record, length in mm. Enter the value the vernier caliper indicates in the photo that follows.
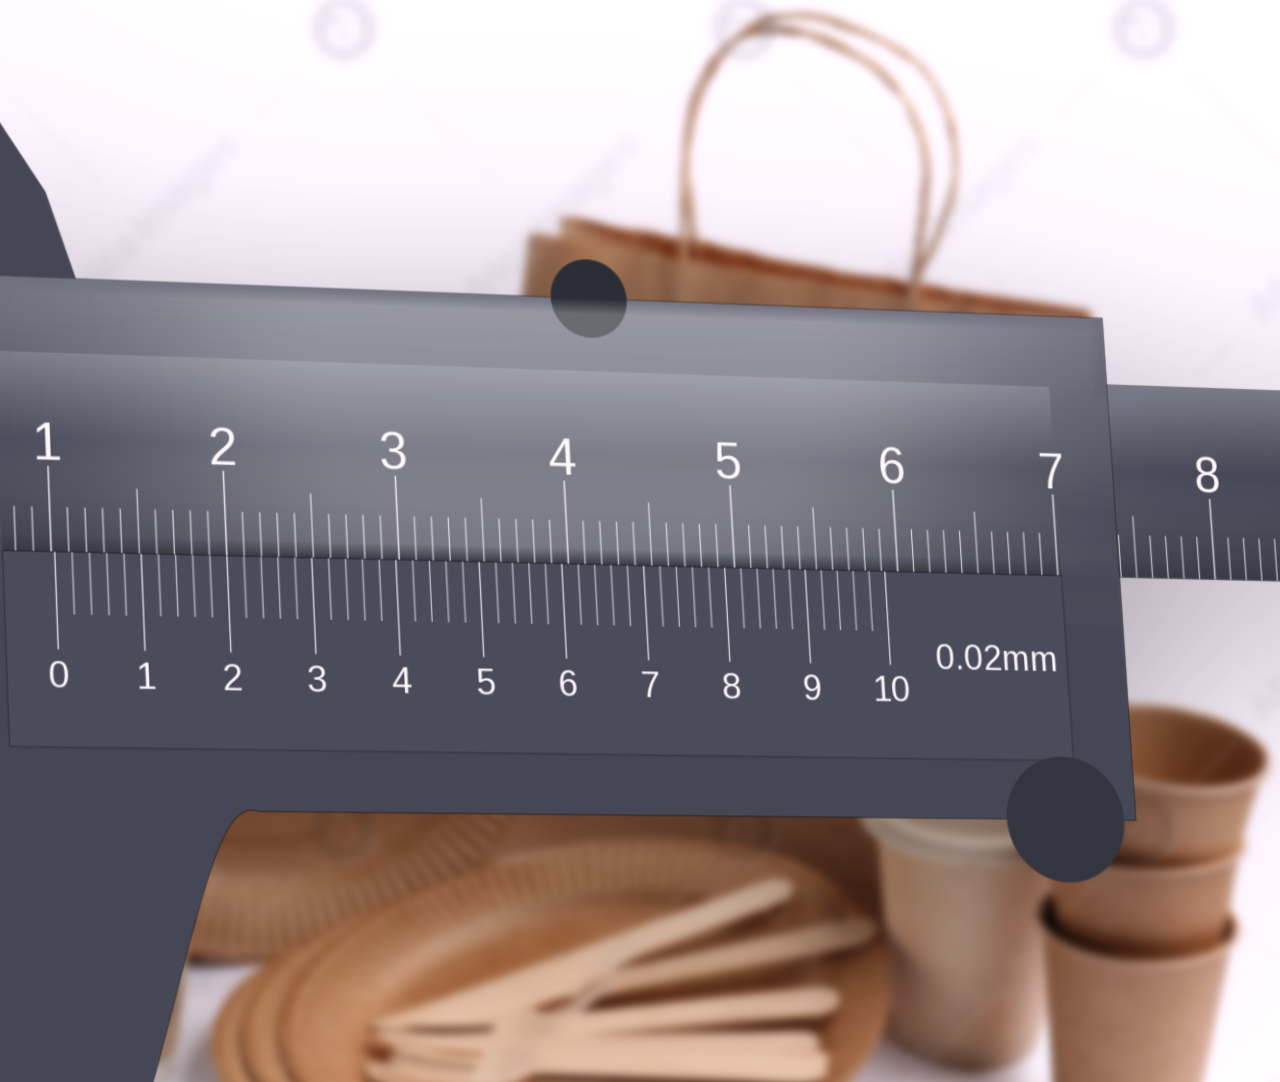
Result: 10.2 mm
